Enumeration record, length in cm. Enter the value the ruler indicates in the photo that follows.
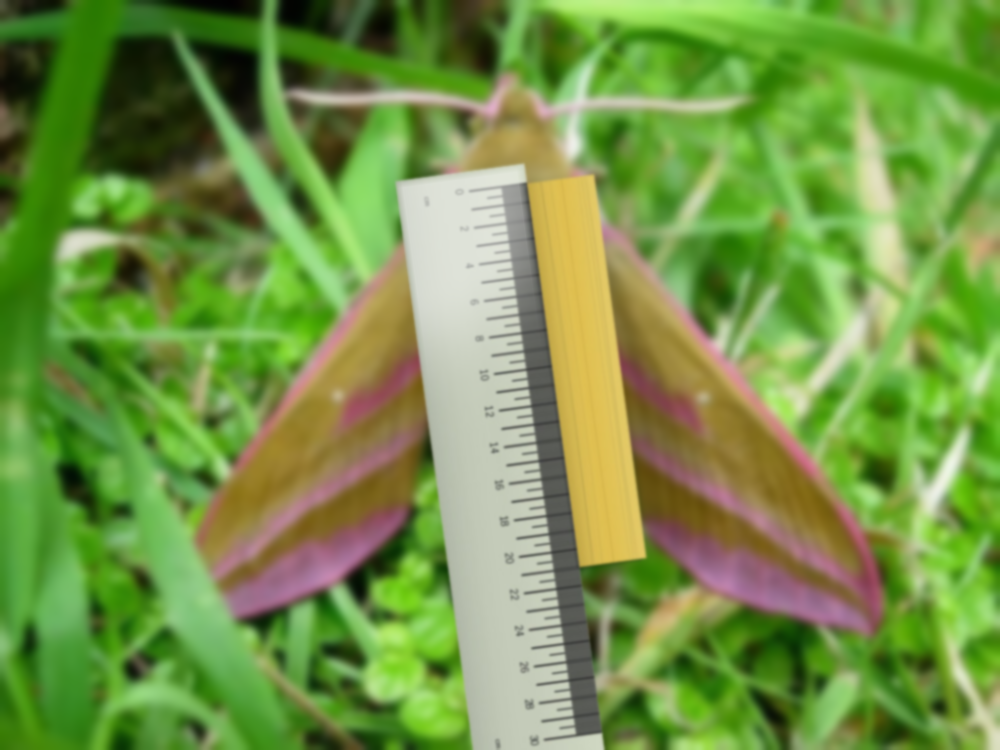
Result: 21 cm
